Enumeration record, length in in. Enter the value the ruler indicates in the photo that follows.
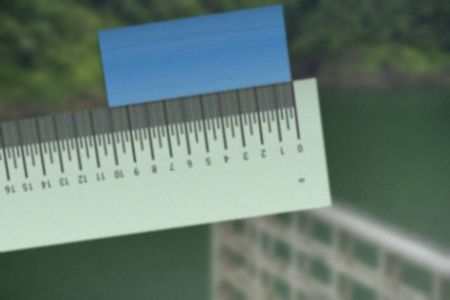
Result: 10 in
